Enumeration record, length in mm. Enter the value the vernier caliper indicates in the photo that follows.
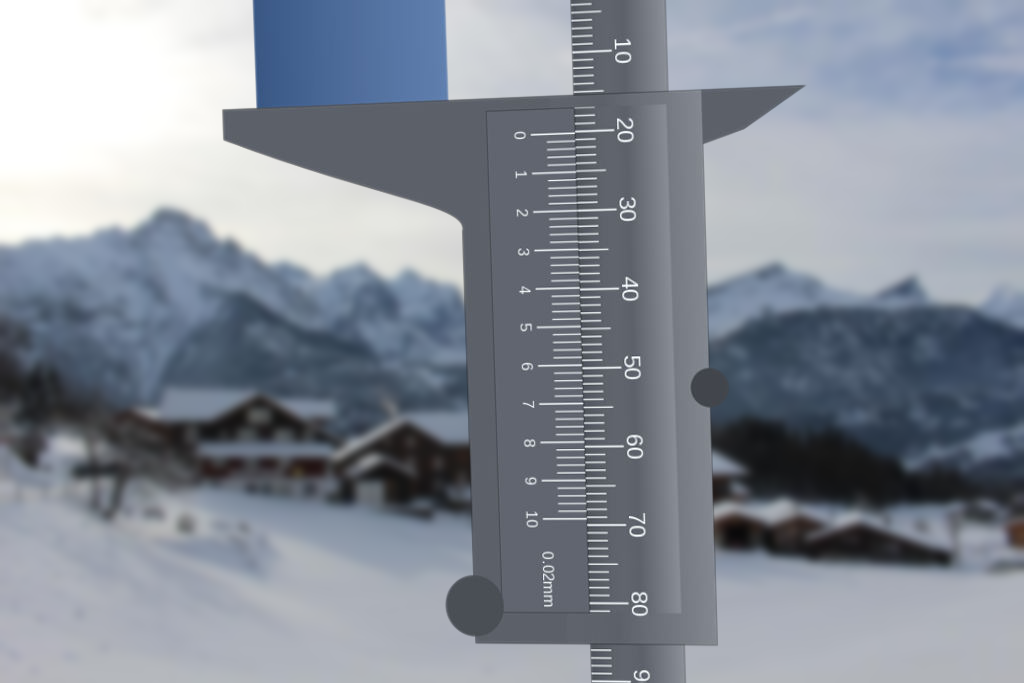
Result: 20.2 mm
